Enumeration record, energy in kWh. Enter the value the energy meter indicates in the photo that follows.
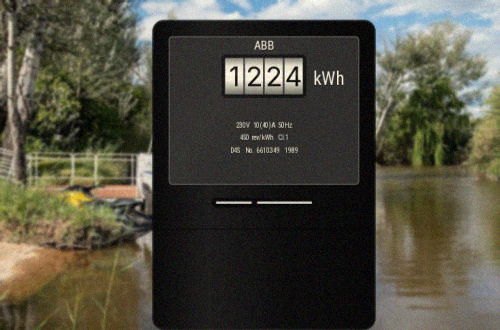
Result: 1224 kWh
